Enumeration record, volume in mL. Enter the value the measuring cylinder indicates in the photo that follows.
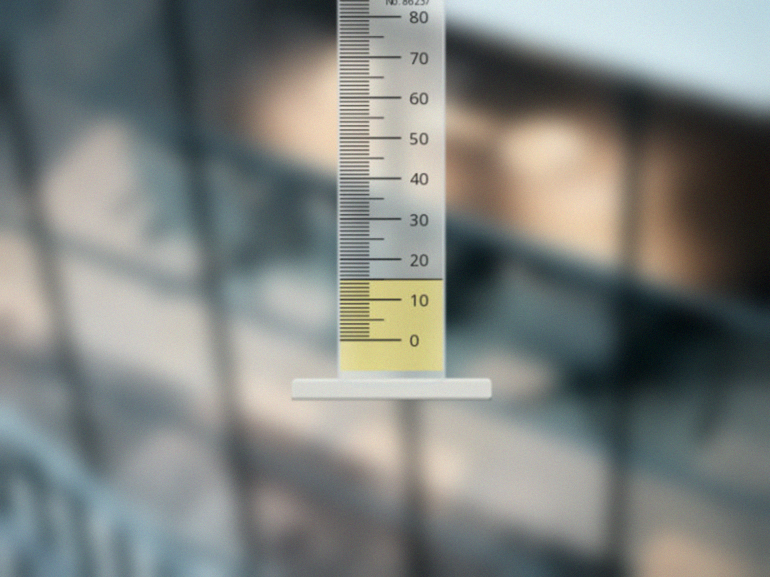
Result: 15 mL
